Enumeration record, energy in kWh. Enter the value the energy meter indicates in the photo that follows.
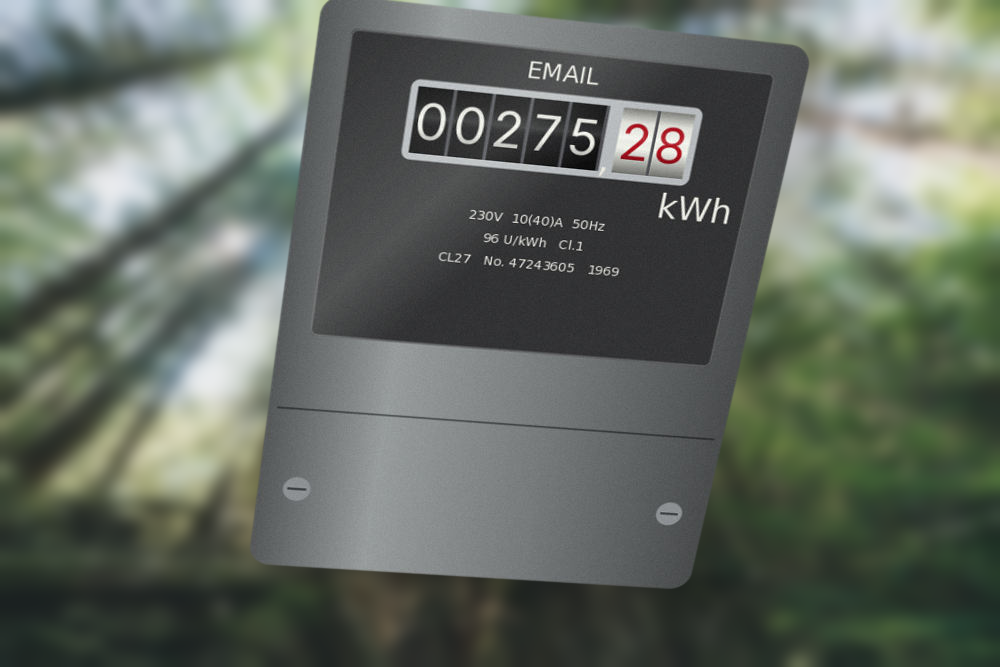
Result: 275.28 kWh
